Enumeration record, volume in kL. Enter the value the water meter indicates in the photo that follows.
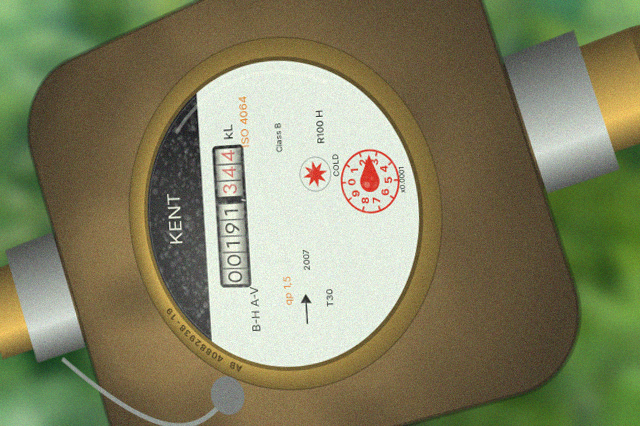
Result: 191.3442 kL
